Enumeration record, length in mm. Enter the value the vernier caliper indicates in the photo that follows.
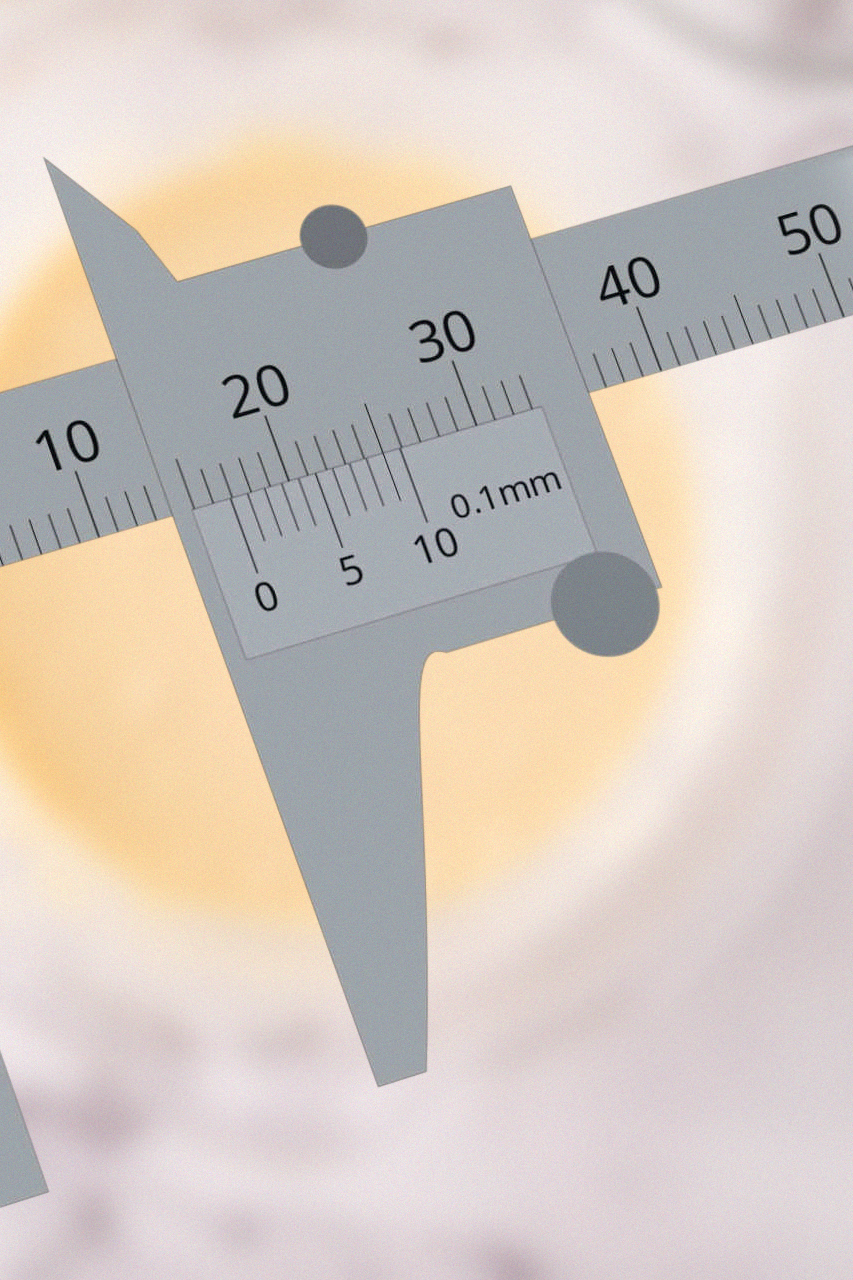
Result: 16.9 mm
